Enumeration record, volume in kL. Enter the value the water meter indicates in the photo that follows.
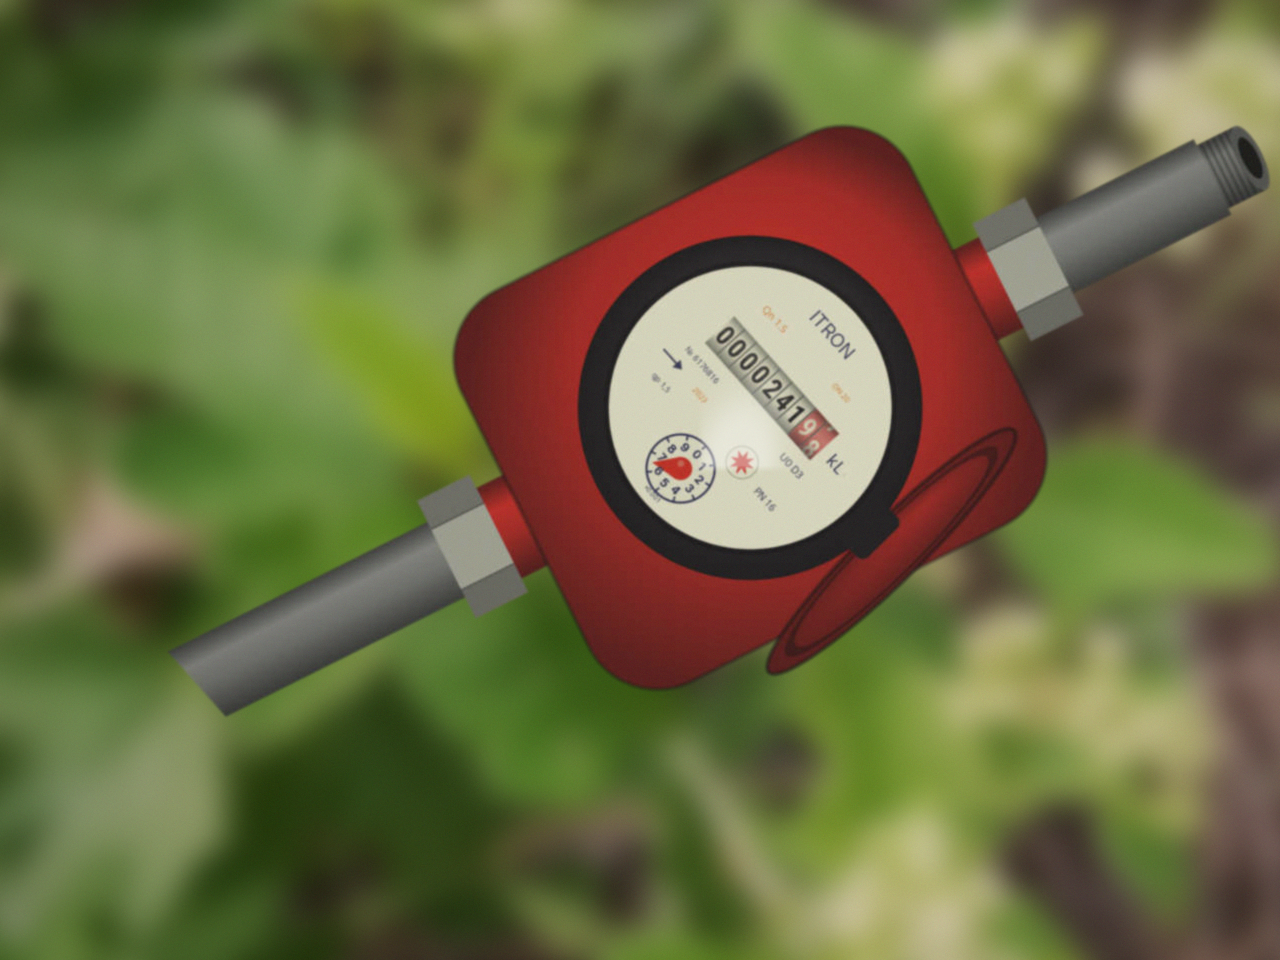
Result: 241.976 kL
